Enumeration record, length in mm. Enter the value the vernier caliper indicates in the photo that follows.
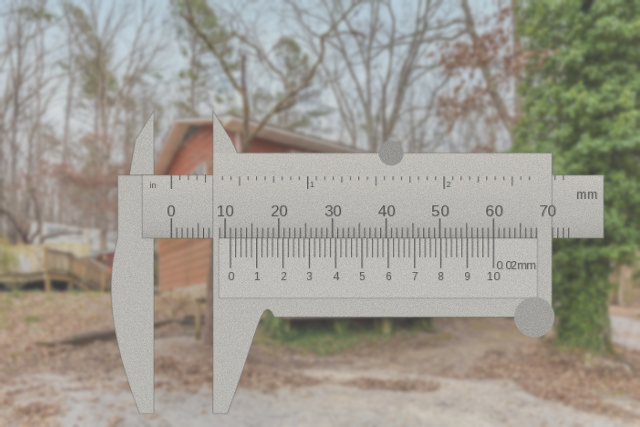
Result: 11.0 mm
